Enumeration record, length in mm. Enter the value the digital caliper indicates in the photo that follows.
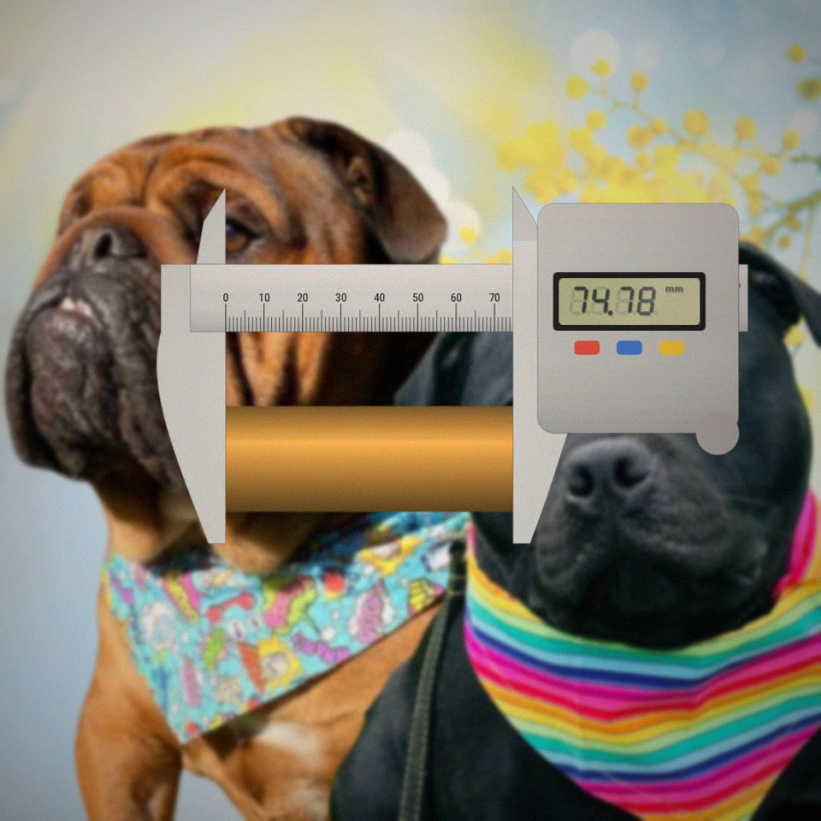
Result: 74.78 mm
